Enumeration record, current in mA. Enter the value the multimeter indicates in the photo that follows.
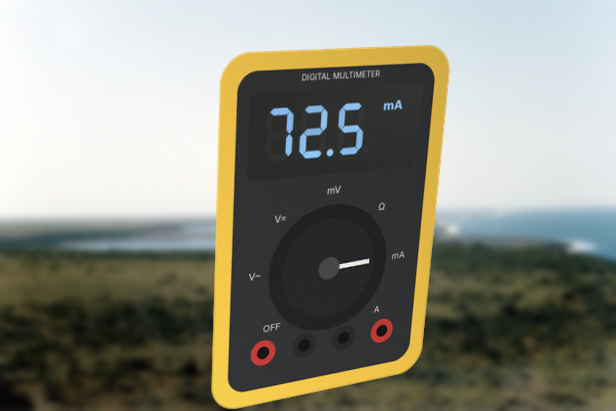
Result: 72.5 mA
